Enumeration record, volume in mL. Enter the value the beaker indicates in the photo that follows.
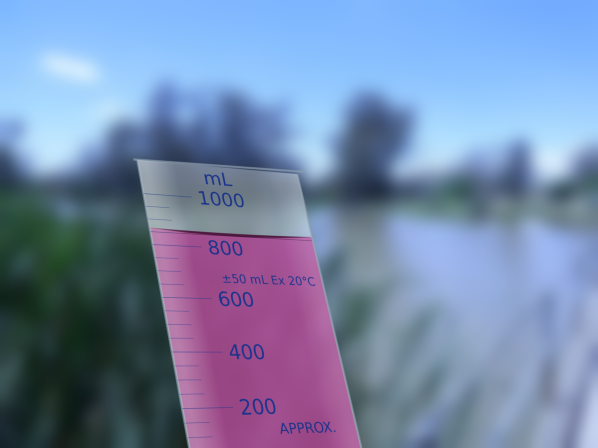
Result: 850 mL
